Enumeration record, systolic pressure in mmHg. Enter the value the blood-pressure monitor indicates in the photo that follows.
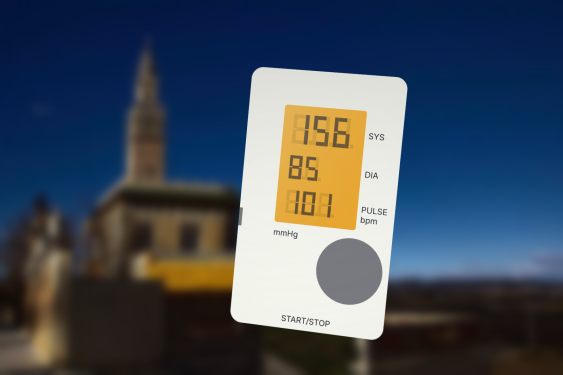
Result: 156 mmHg
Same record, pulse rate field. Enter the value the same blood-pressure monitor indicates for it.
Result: 101 bpm
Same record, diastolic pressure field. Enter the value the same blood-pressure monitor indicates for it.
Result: 85 mmHg
